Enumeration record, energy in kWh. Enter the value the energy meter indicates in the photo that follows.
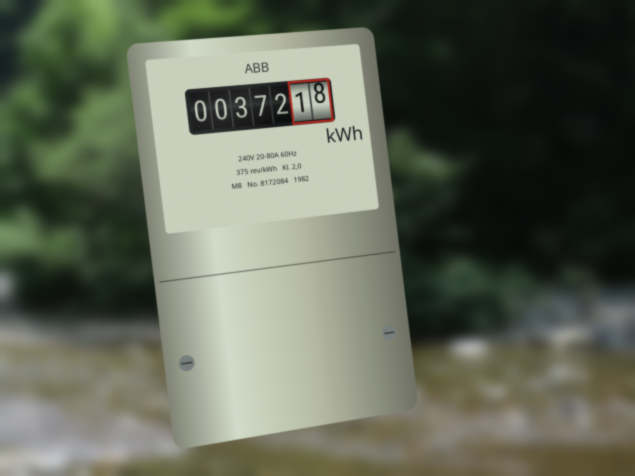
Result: 372.18 kWh
